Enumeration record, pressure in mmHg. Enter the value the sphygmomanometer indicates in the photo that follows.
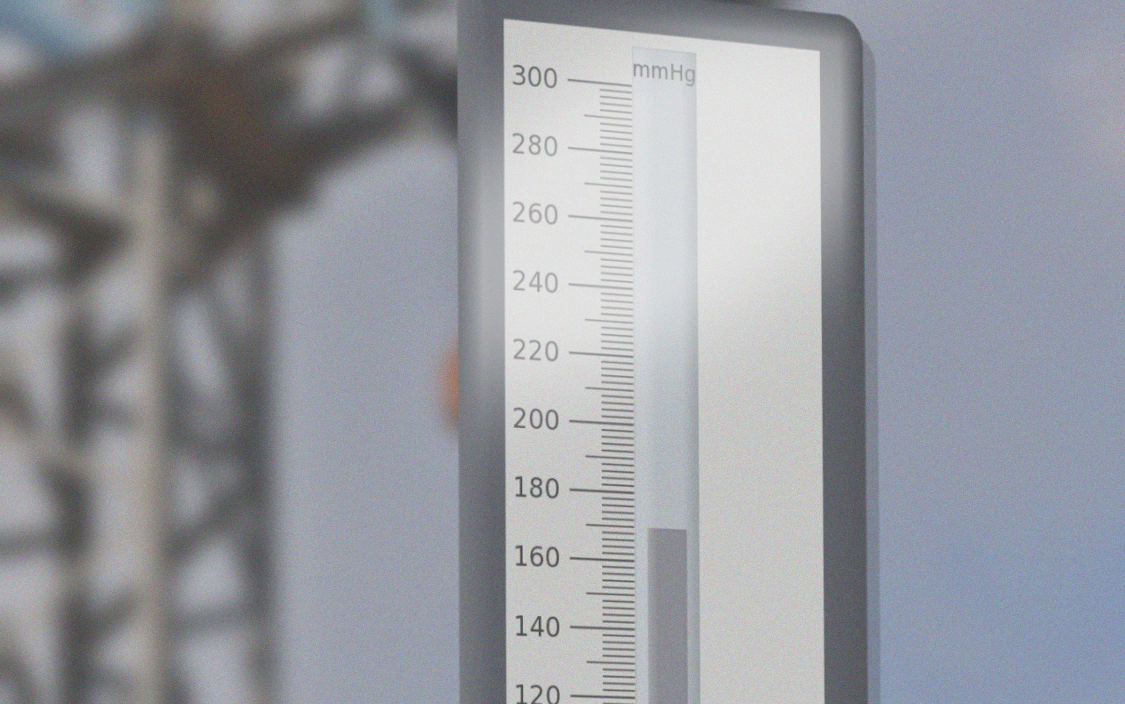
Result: 170 mmHg
